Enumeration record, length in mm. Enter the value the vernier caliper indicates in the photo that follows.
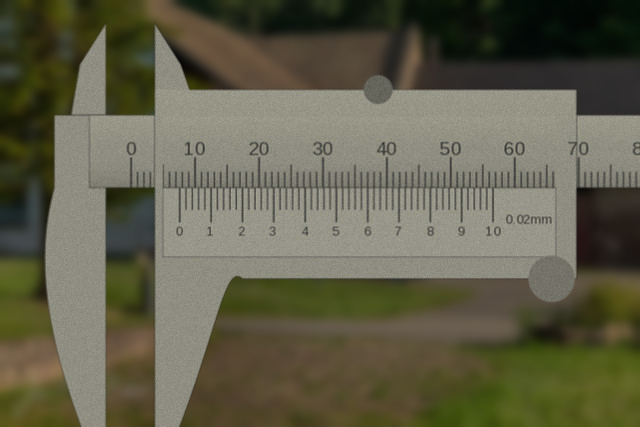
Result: 7.6 mm
